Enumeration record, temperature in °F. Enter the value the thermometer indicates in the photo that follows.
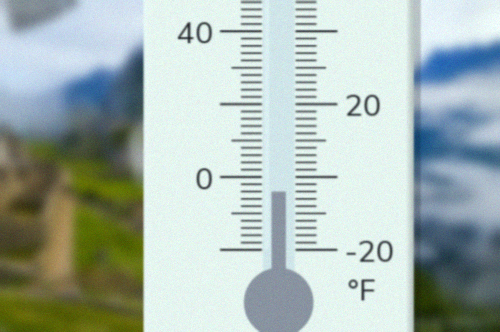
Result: -4 °F
